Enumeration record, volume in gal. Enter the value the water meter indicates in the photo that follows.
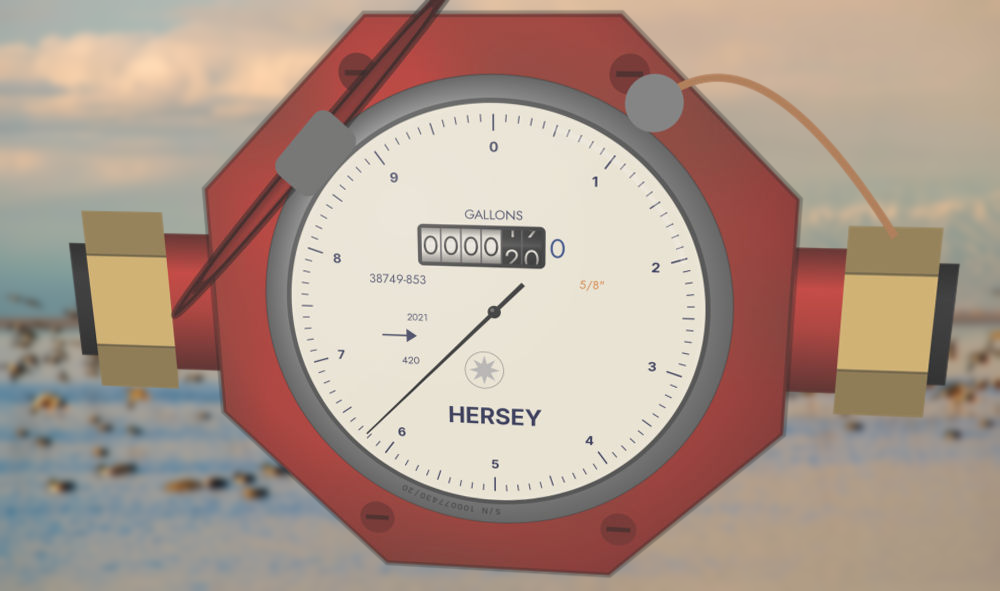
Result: 196.2 gal
